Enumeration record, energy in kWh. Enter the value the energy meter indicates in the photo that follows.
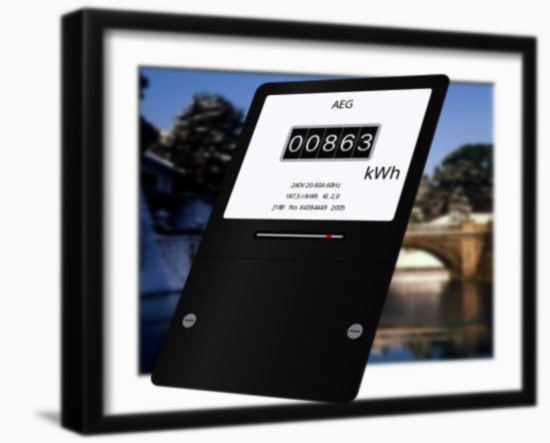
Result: 863 kWh
